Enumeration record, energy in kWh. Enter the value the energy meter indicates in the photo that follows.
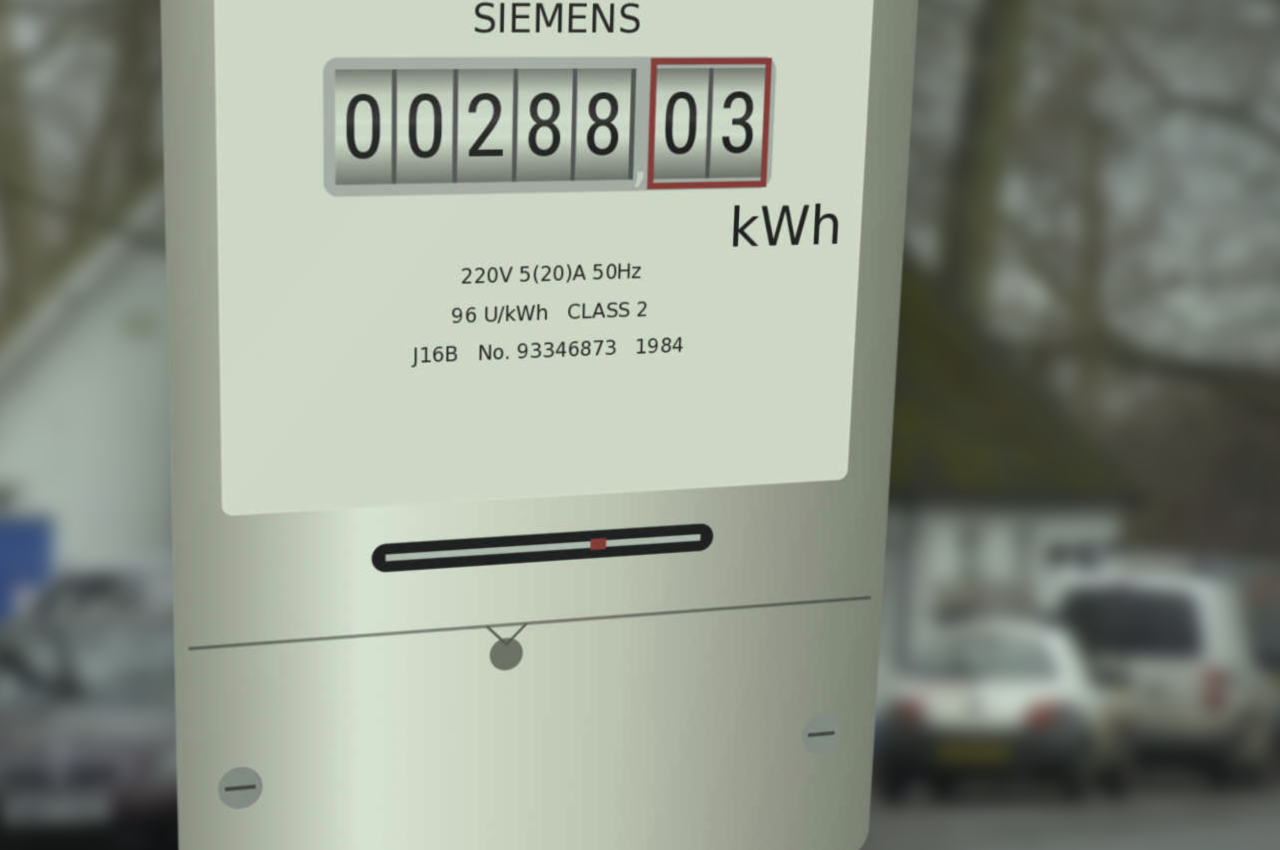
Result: 288.03 kWh
